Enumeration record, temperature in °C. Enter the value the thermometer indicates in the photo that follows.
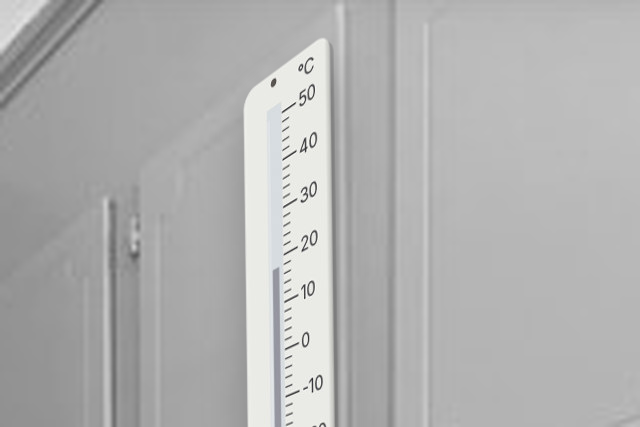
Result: 18 °C
